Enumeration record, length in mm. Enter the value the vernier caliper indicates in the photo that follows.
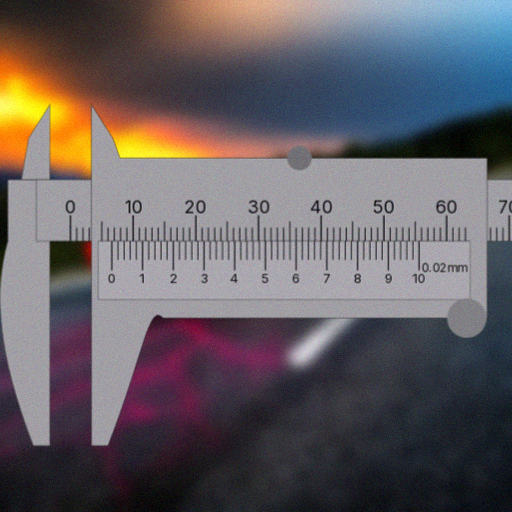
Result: 6.6 mm
